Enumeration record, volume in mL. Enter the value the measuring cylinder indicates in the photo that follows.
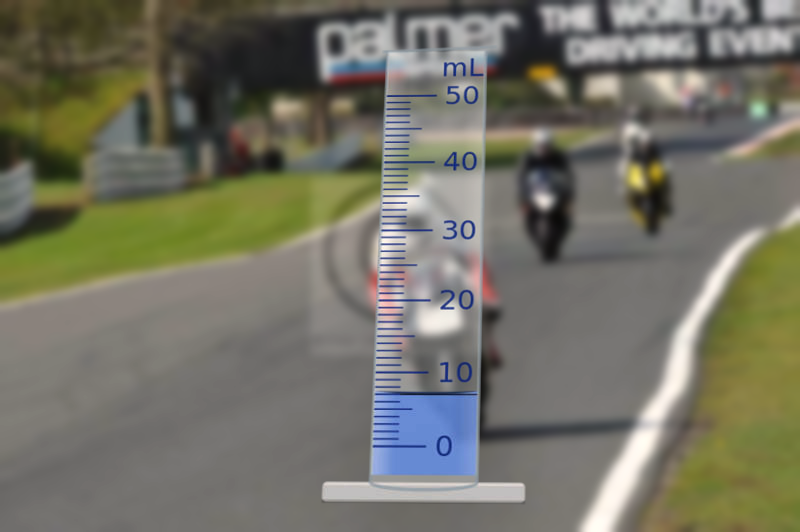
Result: 7 mL
